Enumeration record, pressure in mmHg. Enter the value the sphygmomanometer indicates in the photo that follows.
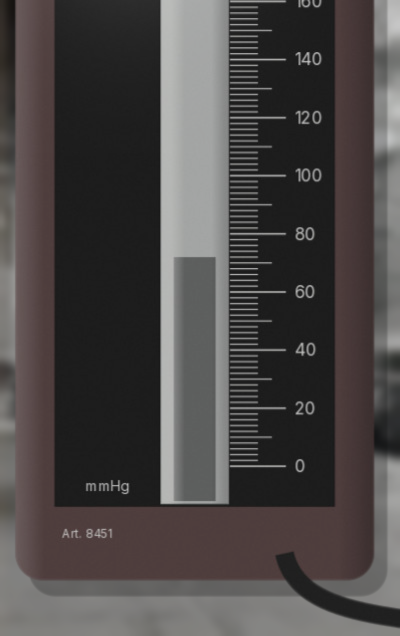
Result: 72 mmHg
